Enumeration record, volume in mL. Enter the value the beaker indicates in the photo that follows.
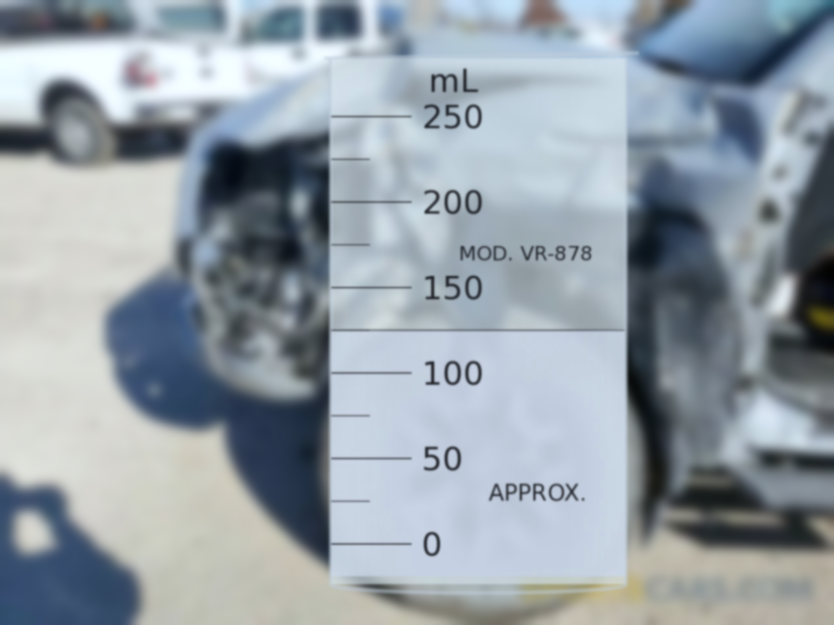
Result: 125 mL
